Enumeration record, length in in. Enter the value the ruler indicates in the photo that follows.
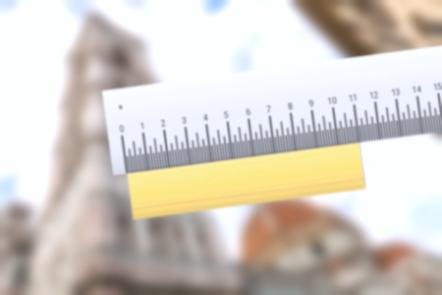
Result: 11 in
